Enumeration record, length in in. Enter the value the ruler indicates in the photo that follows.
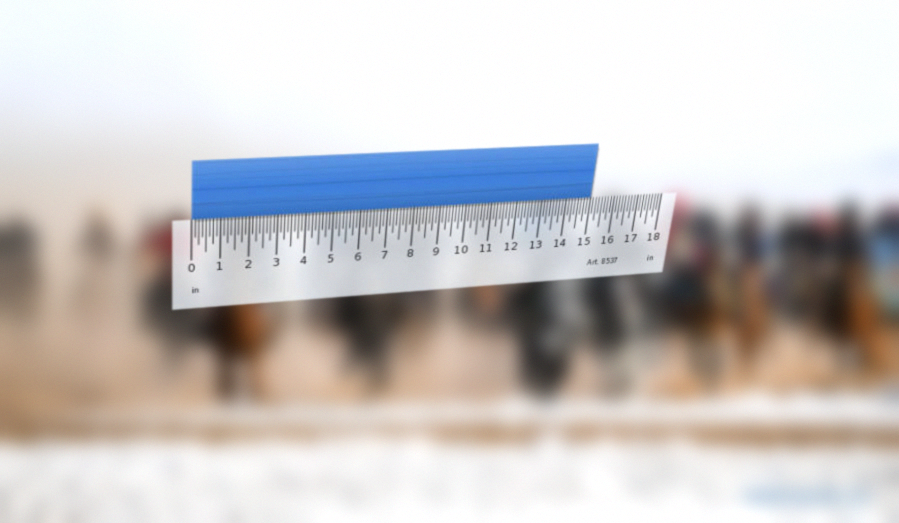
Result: 15 in
